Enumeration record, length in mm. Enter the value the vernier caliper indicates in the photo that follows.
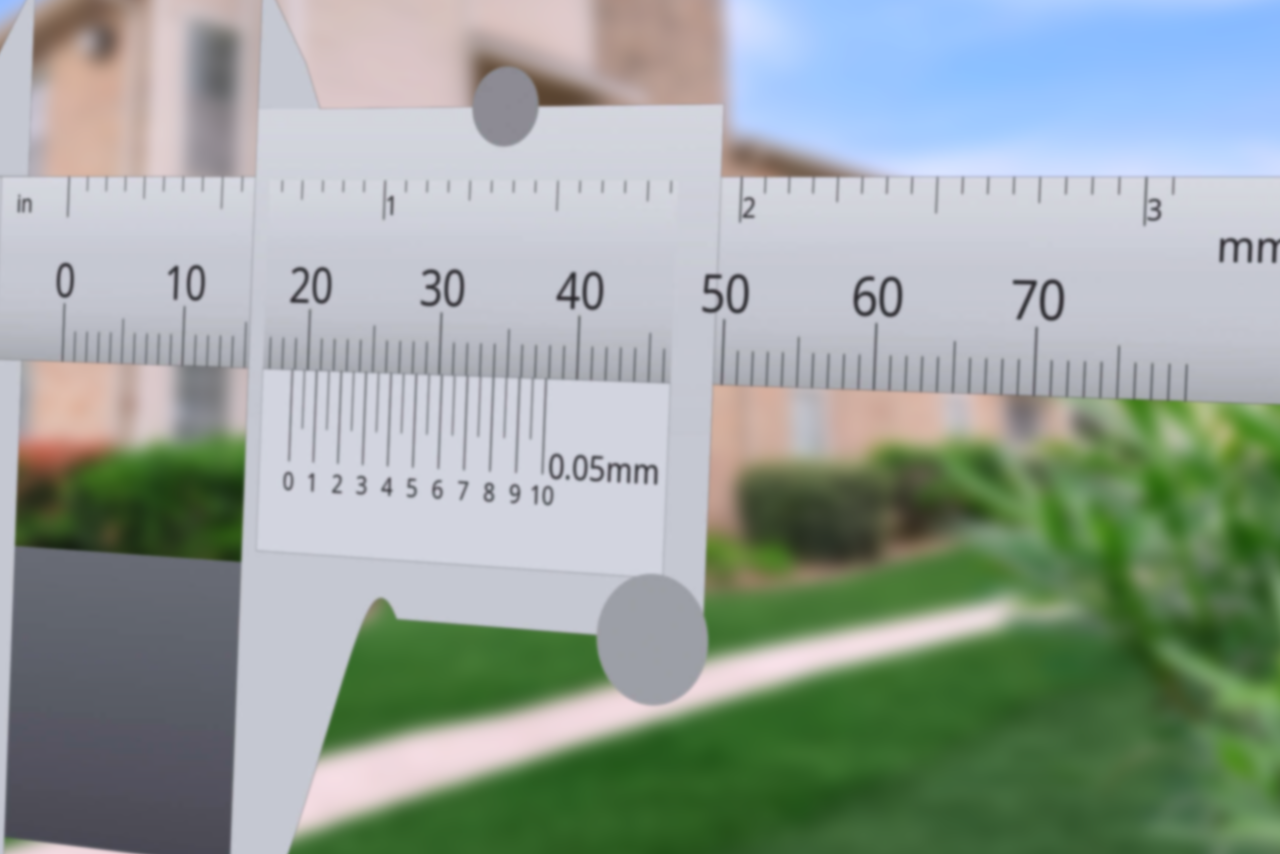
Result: 18.8 mm
